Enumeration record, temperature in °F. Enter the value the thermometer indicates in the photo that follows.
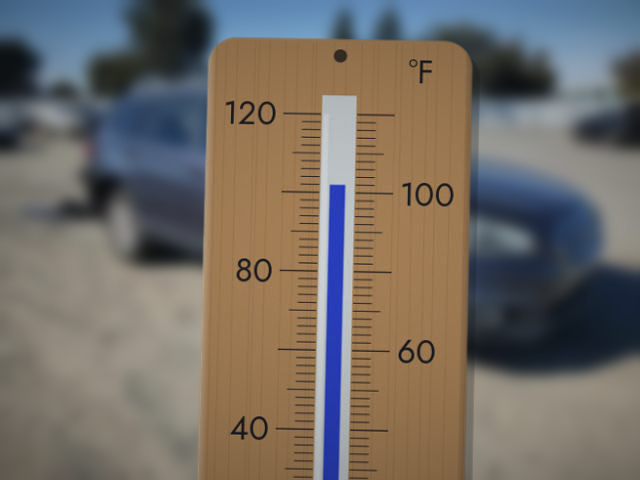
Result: 102 °F
